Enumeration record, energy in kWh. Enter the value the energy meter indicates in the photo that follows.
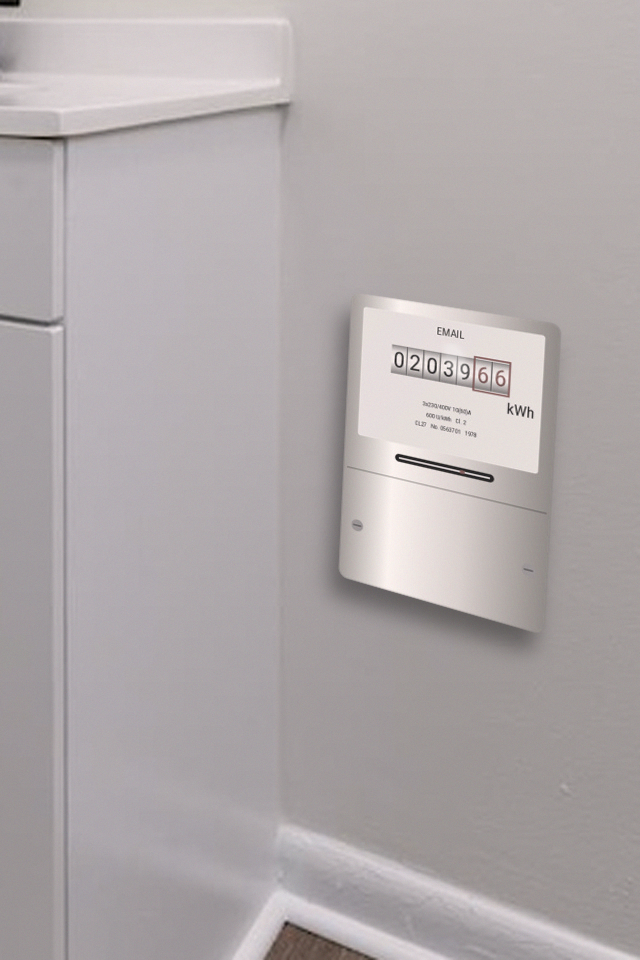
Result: 2039.66 kWh
